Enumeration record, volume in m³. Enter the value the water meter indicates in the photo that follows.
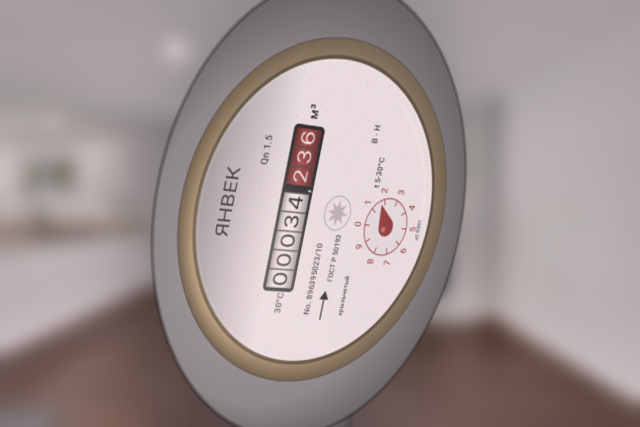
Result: 34.2361 m³
